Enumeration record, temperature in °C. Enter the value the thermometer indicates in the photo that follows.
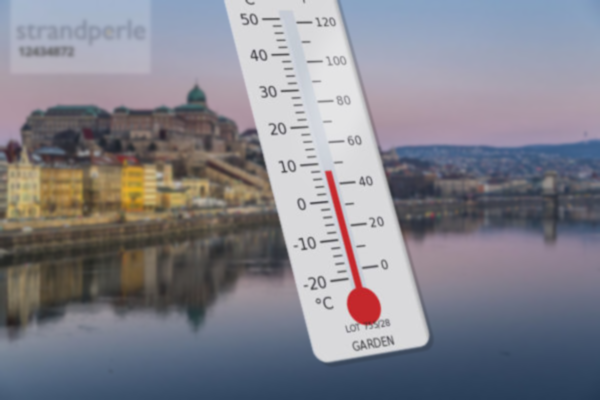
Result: 8 °C
